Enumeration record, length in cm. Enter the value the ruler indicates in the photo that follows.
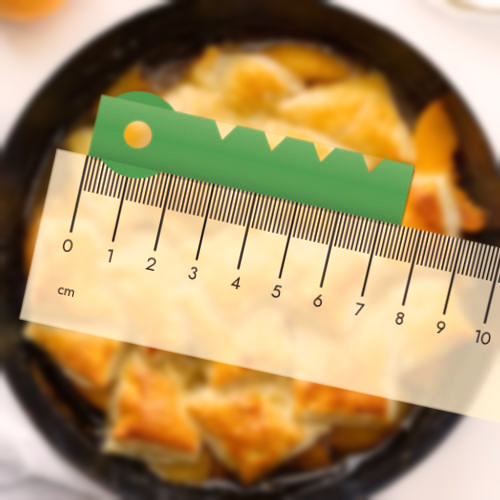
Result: 7.5 cm
